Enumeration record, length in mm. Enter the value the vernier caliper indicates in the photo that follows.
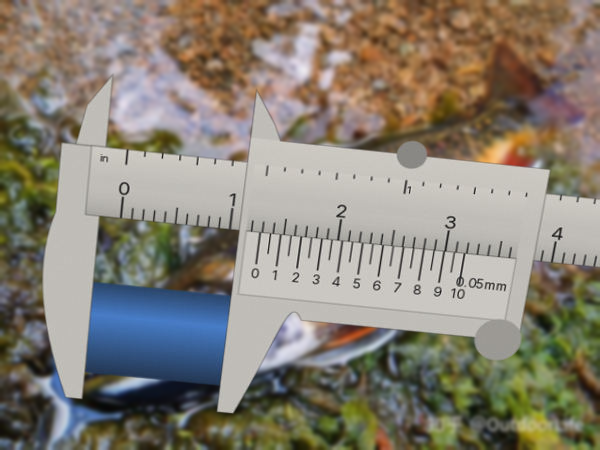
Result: 12.8 mm
